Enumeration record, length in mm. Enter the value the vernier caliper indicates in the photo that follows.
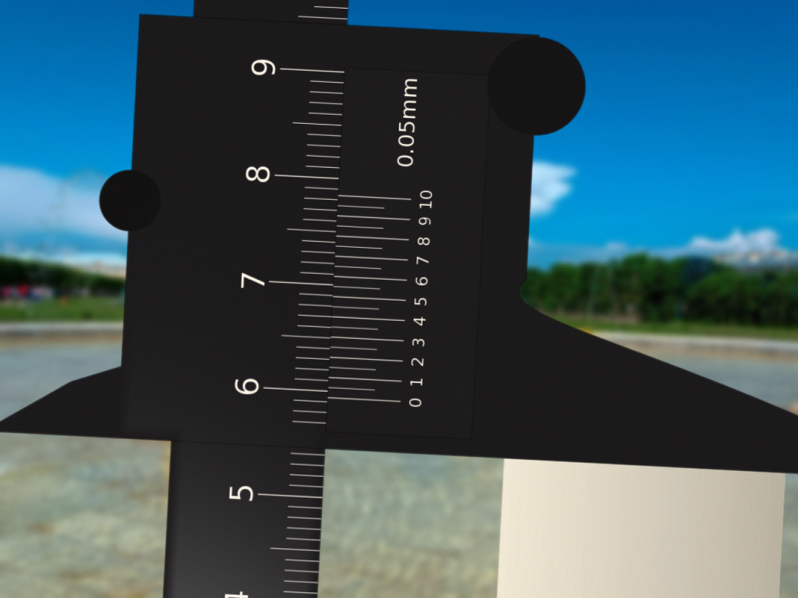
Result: 59.4 mm
